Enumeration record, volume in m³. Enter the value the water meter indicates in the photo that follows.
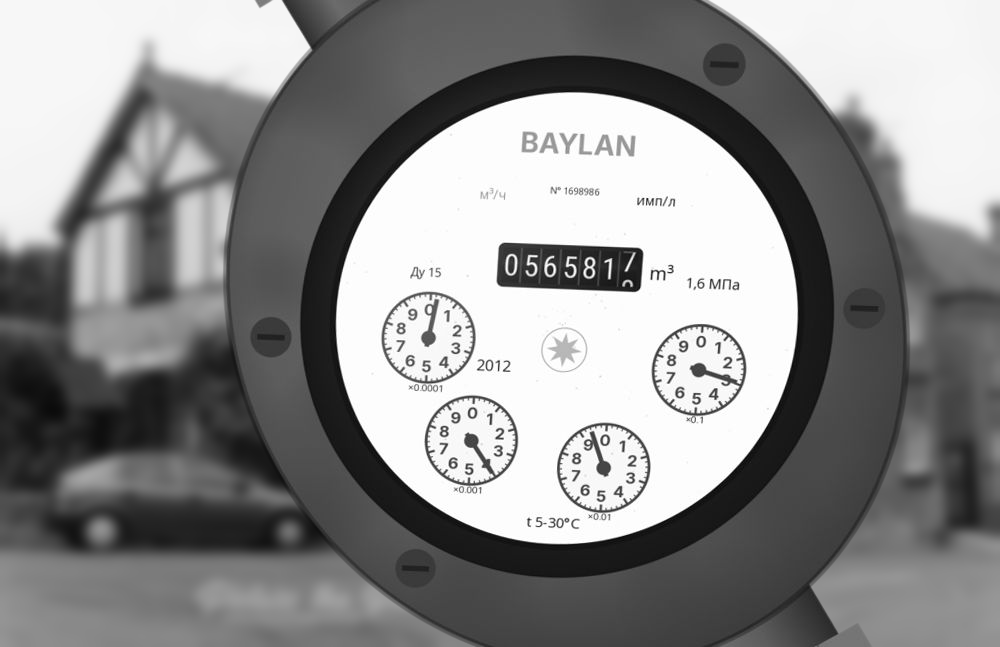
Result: 565817.2940 m³
